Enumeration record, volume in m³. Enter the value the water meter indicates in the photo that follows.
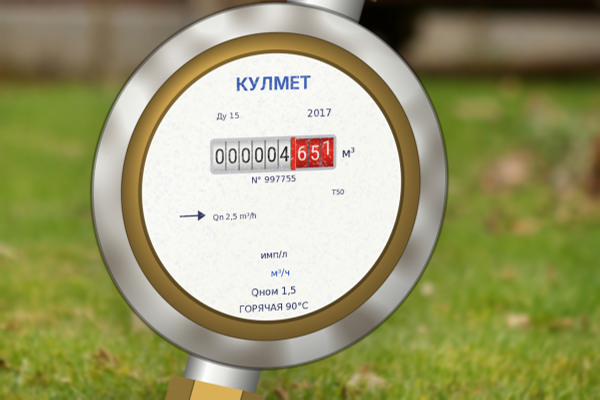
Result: 4.651 m³
